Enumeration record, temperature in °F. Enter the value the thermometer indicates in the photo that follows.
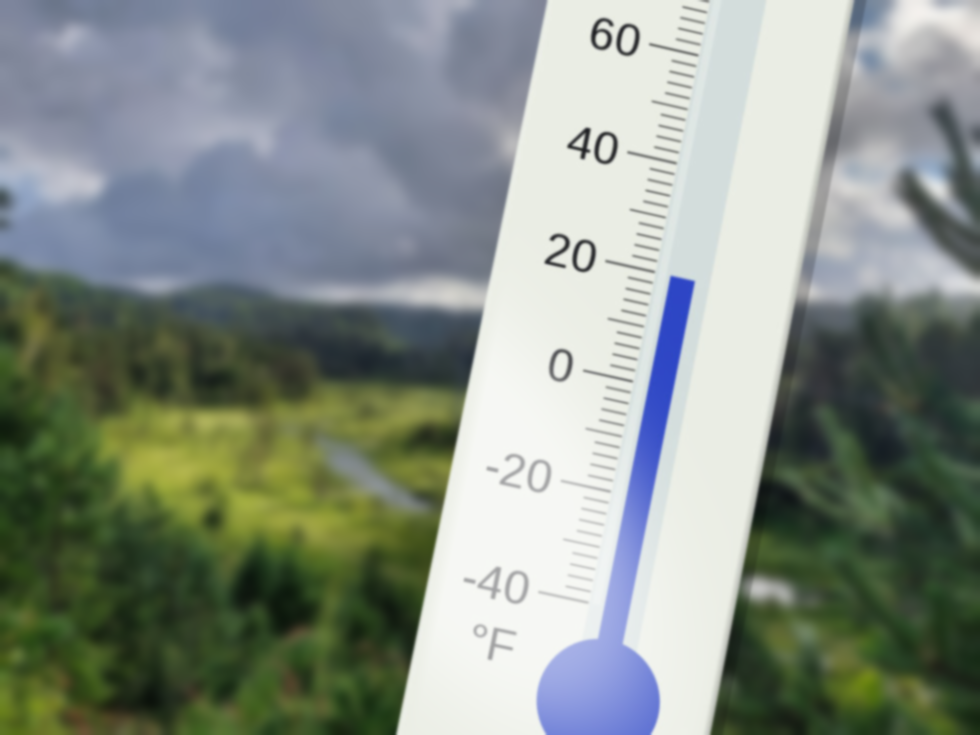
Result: 20 °F
